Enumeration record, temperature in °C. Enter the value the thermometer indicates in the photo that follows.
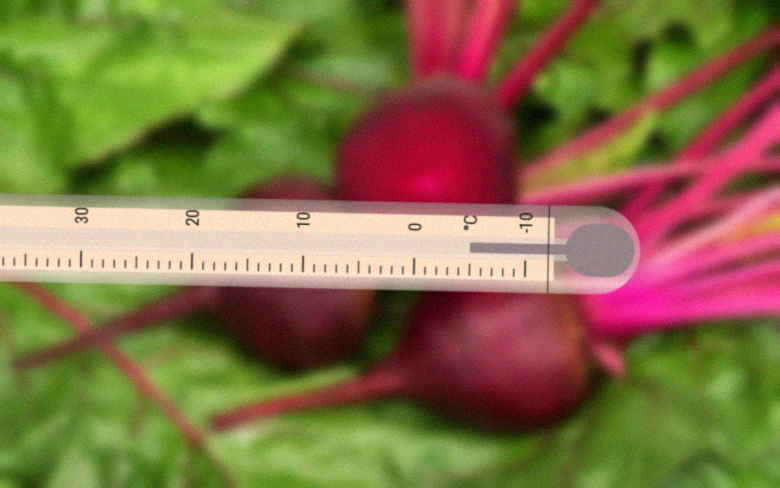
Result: -5 °C
